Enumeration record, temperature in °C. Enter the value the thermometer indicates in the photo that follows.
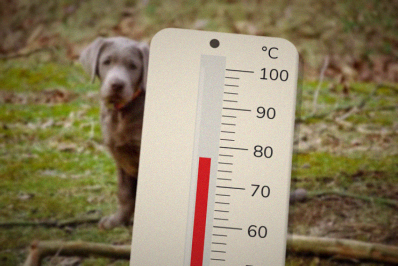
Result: 77 °C
